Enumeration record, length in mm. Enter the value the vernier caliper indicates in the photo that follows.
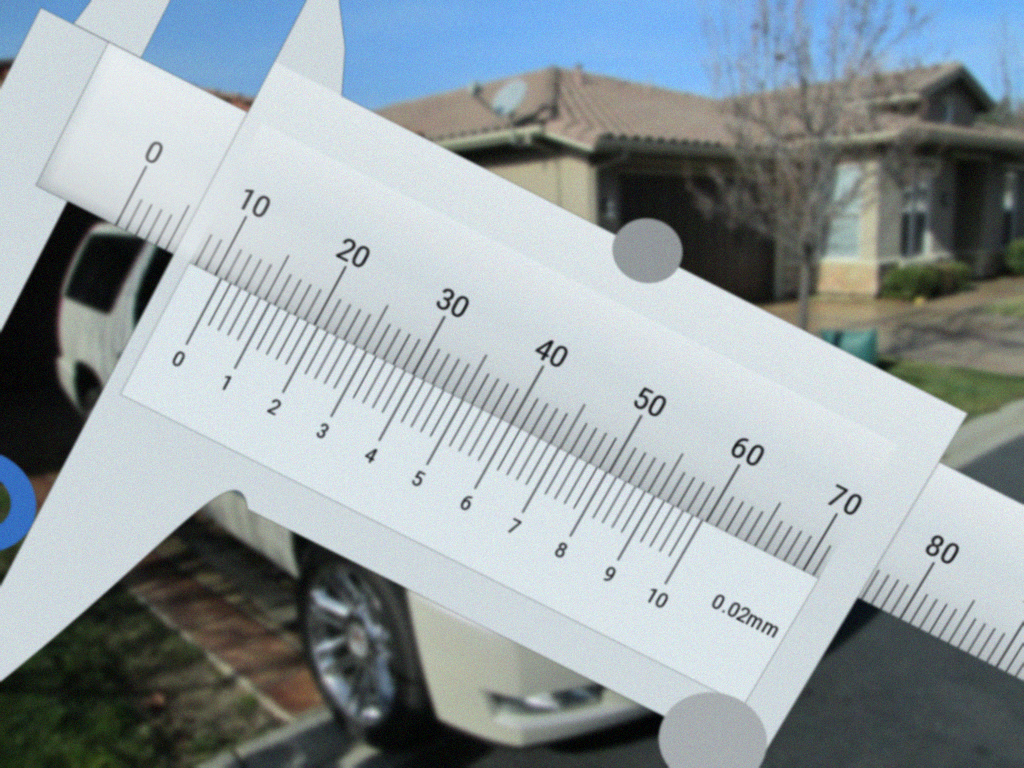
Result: 10.6 mm
